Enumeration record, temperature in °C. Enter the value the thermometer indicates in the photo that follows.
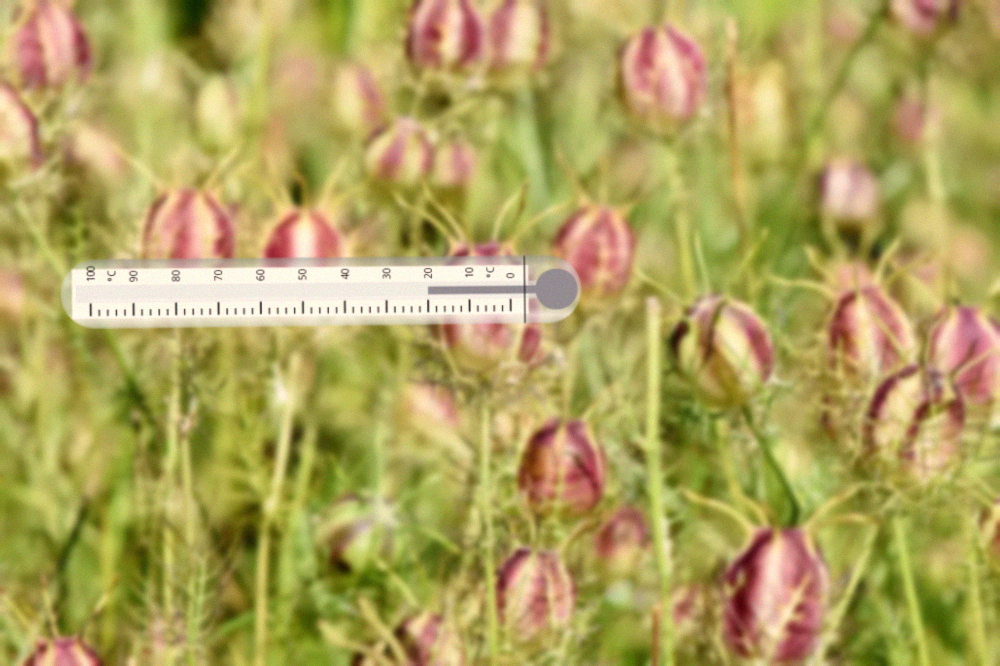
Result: 20 °C
